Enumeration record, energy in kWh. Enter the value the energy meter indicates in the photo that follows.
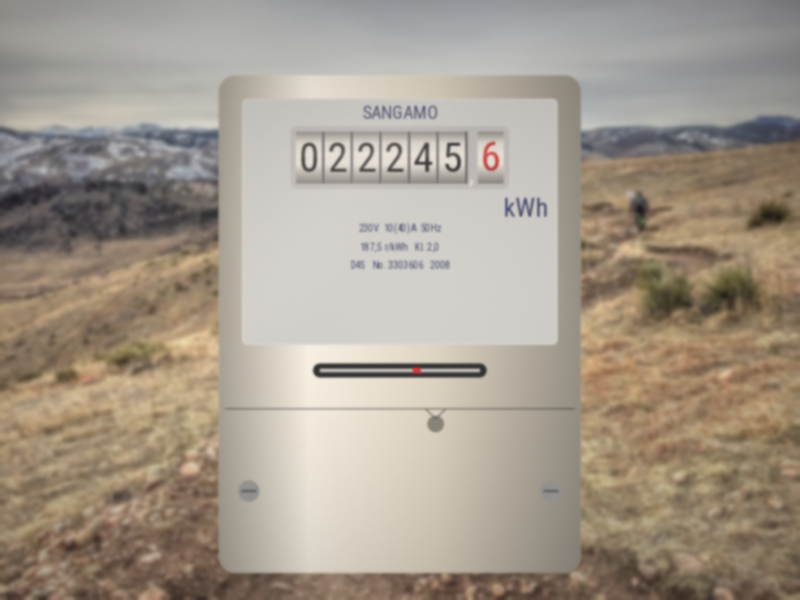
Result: 22245.6 kWh
